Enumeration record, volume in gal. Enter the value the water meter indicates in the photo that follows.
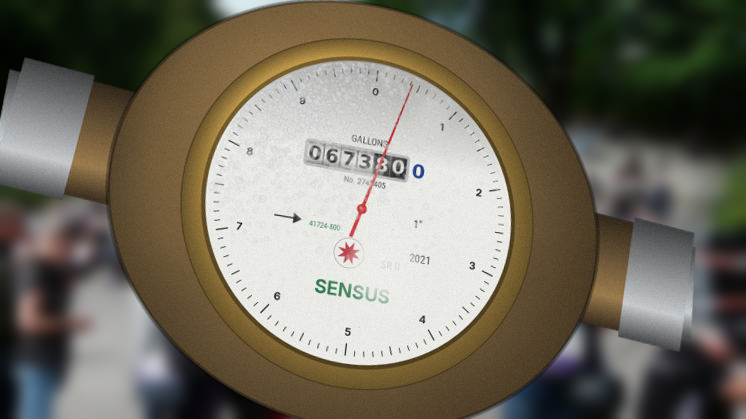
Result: 673800.4 gal
